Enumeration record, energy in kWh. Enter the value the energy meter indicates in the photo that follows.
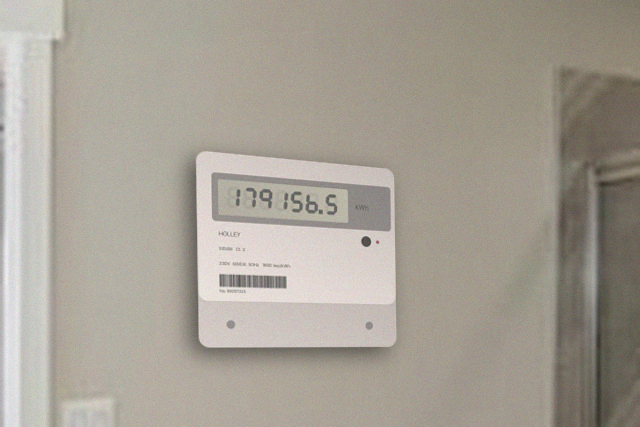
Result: 179156.5 kWh
